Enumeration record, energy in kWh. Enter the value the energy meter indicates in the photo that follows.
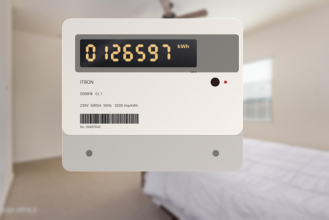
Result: 126597 kWh
